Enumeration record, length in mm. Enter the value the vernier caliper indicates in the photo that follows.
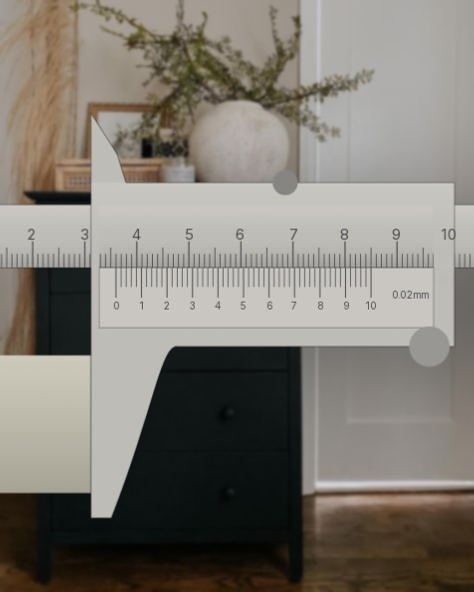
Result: 36.0 mm
